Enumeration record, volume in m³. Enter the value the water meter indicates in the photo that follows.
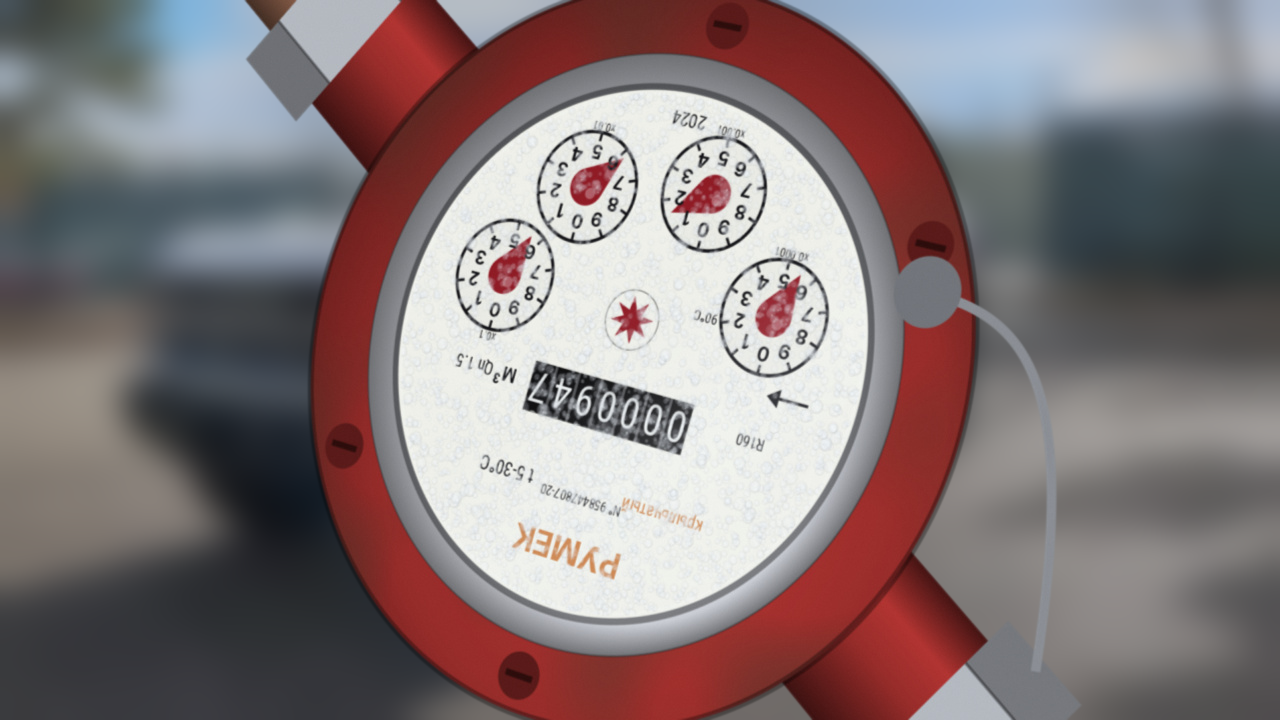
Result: 947.5615 m³
